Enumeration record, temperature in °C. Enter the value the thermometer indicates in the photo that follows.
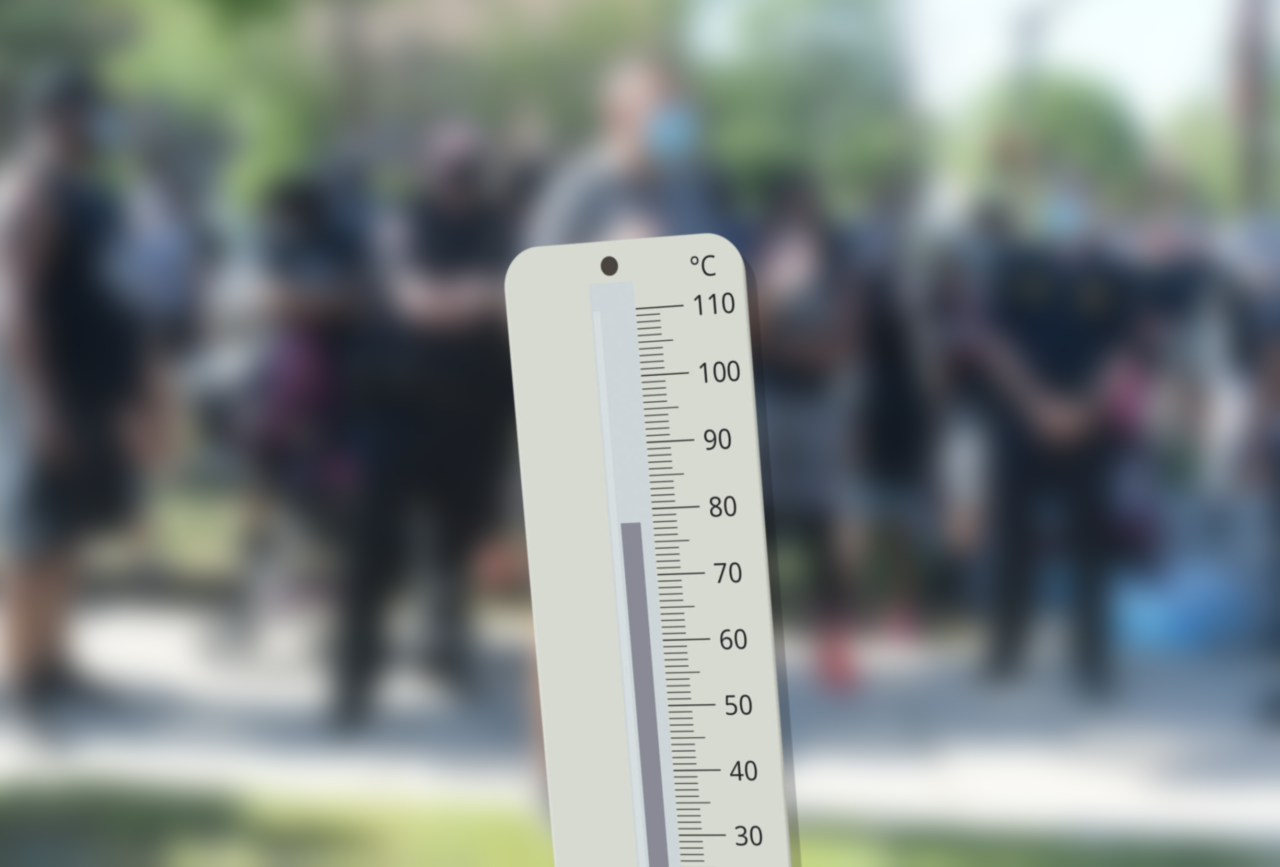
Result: 78 °C
